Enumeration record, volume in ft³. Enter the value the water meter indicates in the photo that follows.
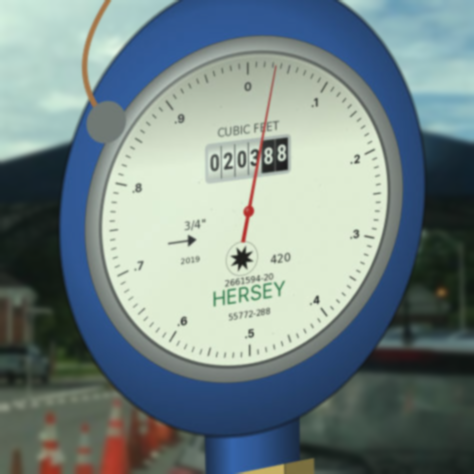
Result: 20388.03 ft³
